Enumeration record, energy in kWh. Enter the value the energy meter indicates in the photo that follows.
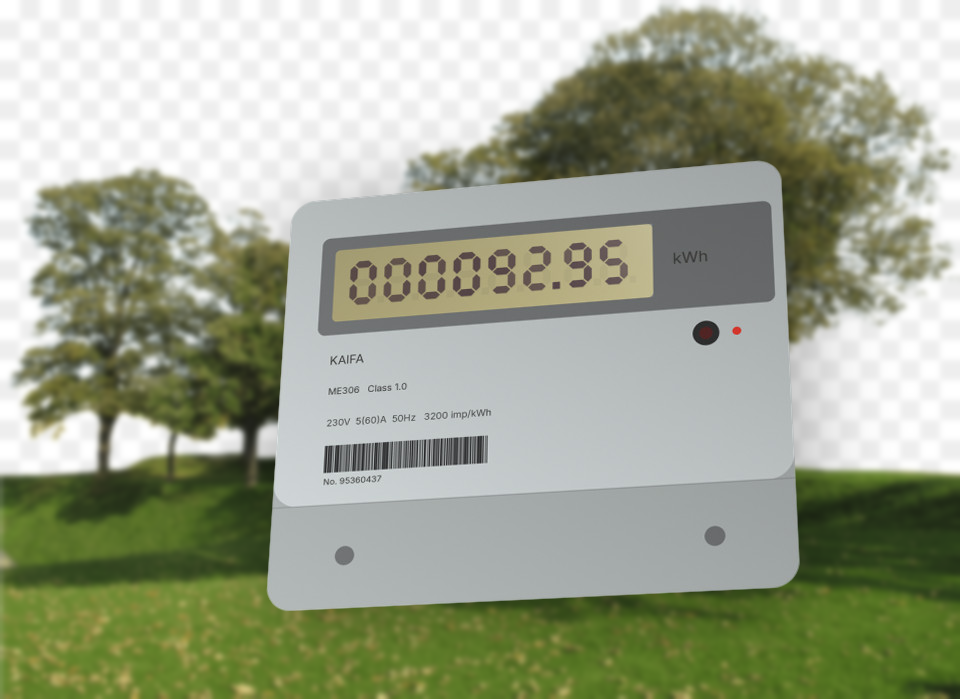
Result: 92.95 kWh
